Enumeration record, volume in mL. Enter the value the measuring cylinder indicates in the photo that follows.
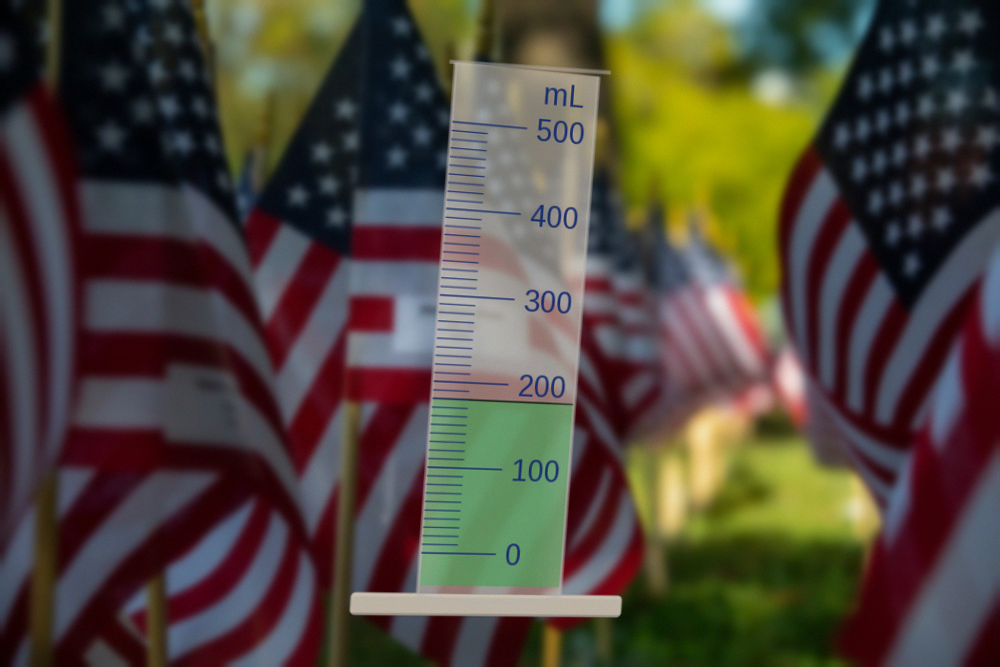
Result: 180 mL
